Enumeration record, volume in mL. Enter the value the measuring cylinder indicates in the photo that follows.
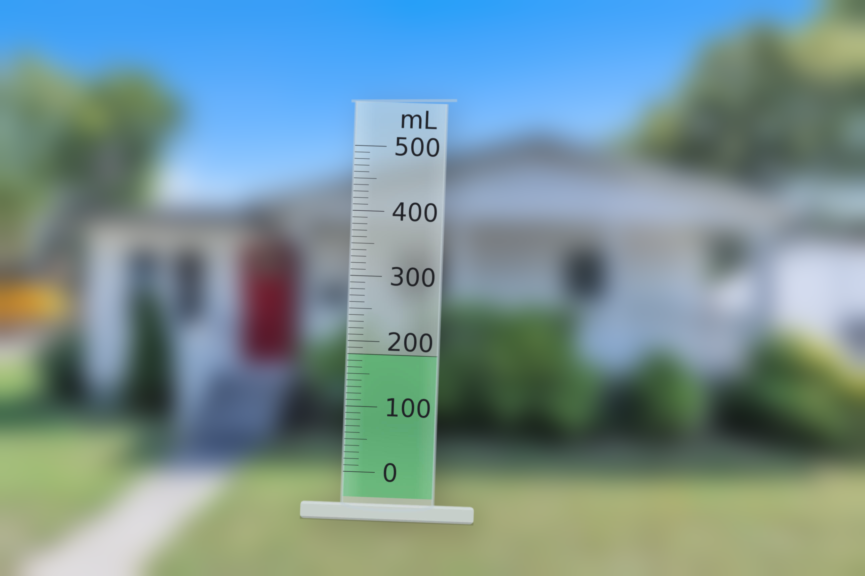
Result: 180 mL
